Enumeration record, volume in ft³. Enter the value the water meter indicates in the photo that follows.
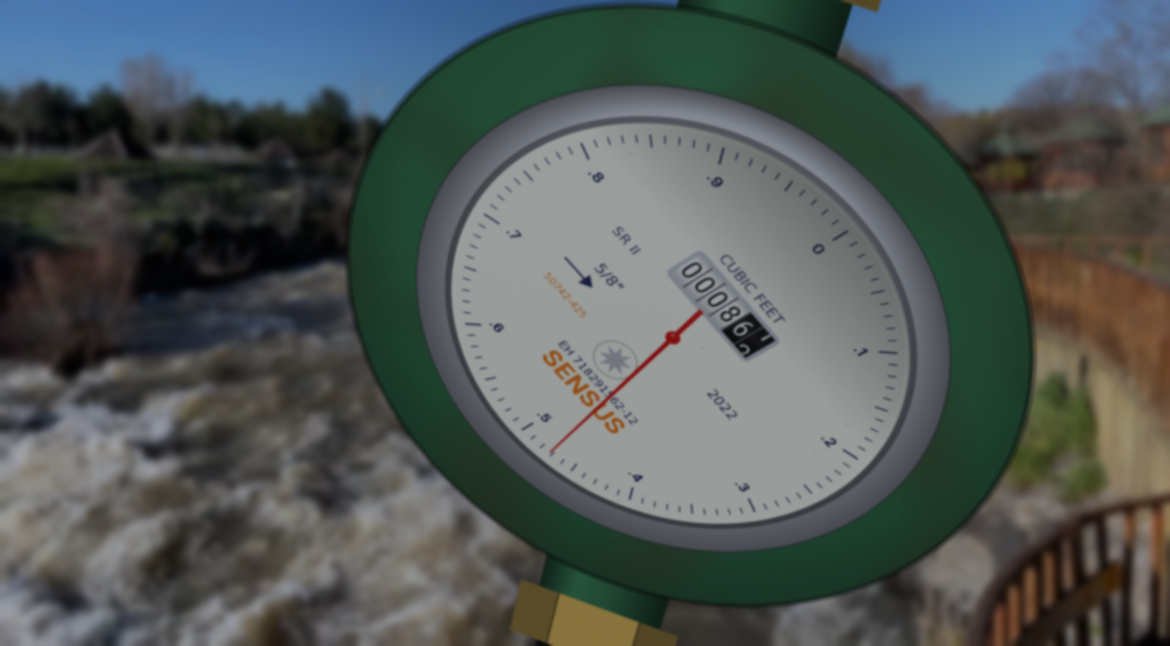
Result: 861.47 ft³
